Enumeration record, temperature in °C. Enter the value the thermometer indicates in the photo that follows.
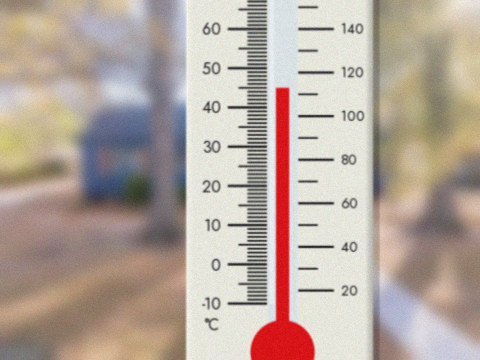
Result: 45 °C
